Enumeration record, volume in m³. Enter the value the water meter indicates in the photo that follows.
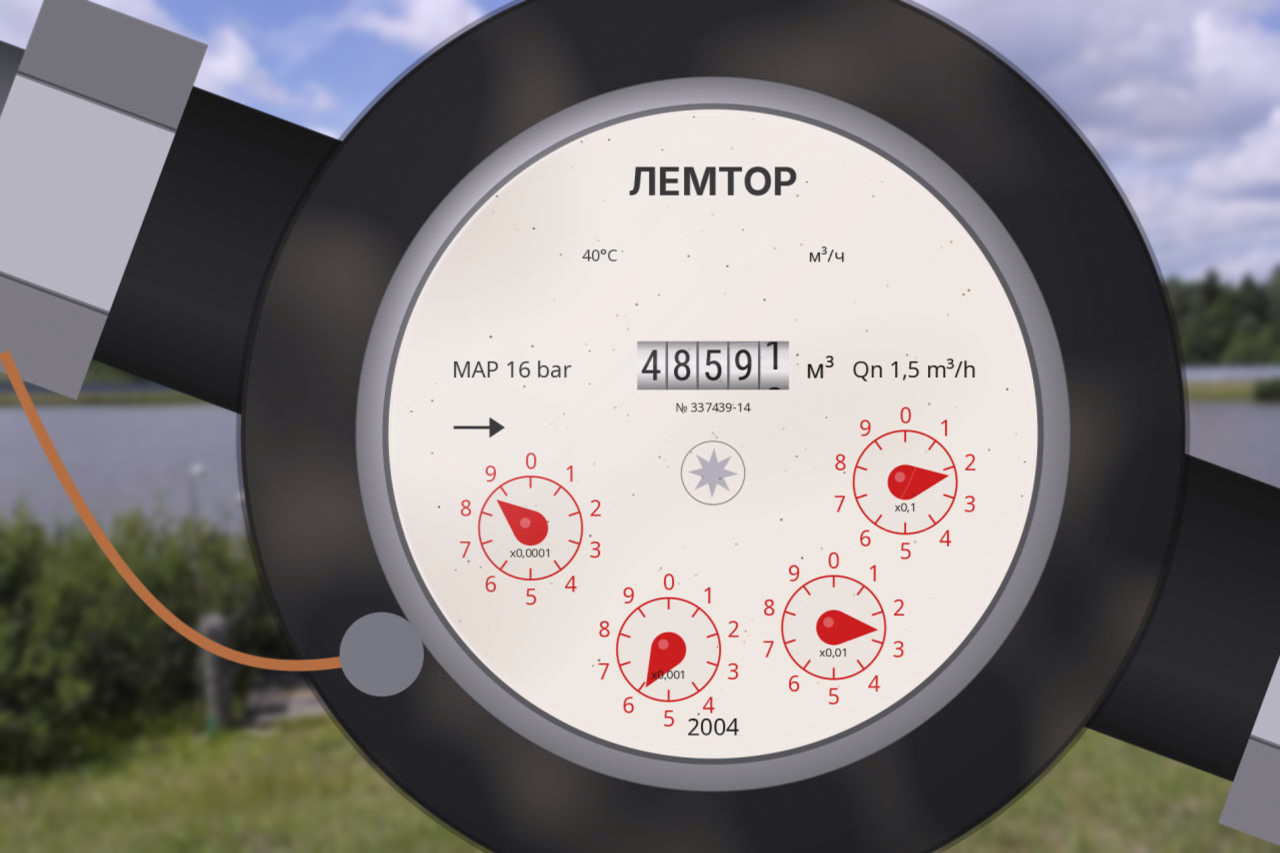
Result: 48591.2258 m³
